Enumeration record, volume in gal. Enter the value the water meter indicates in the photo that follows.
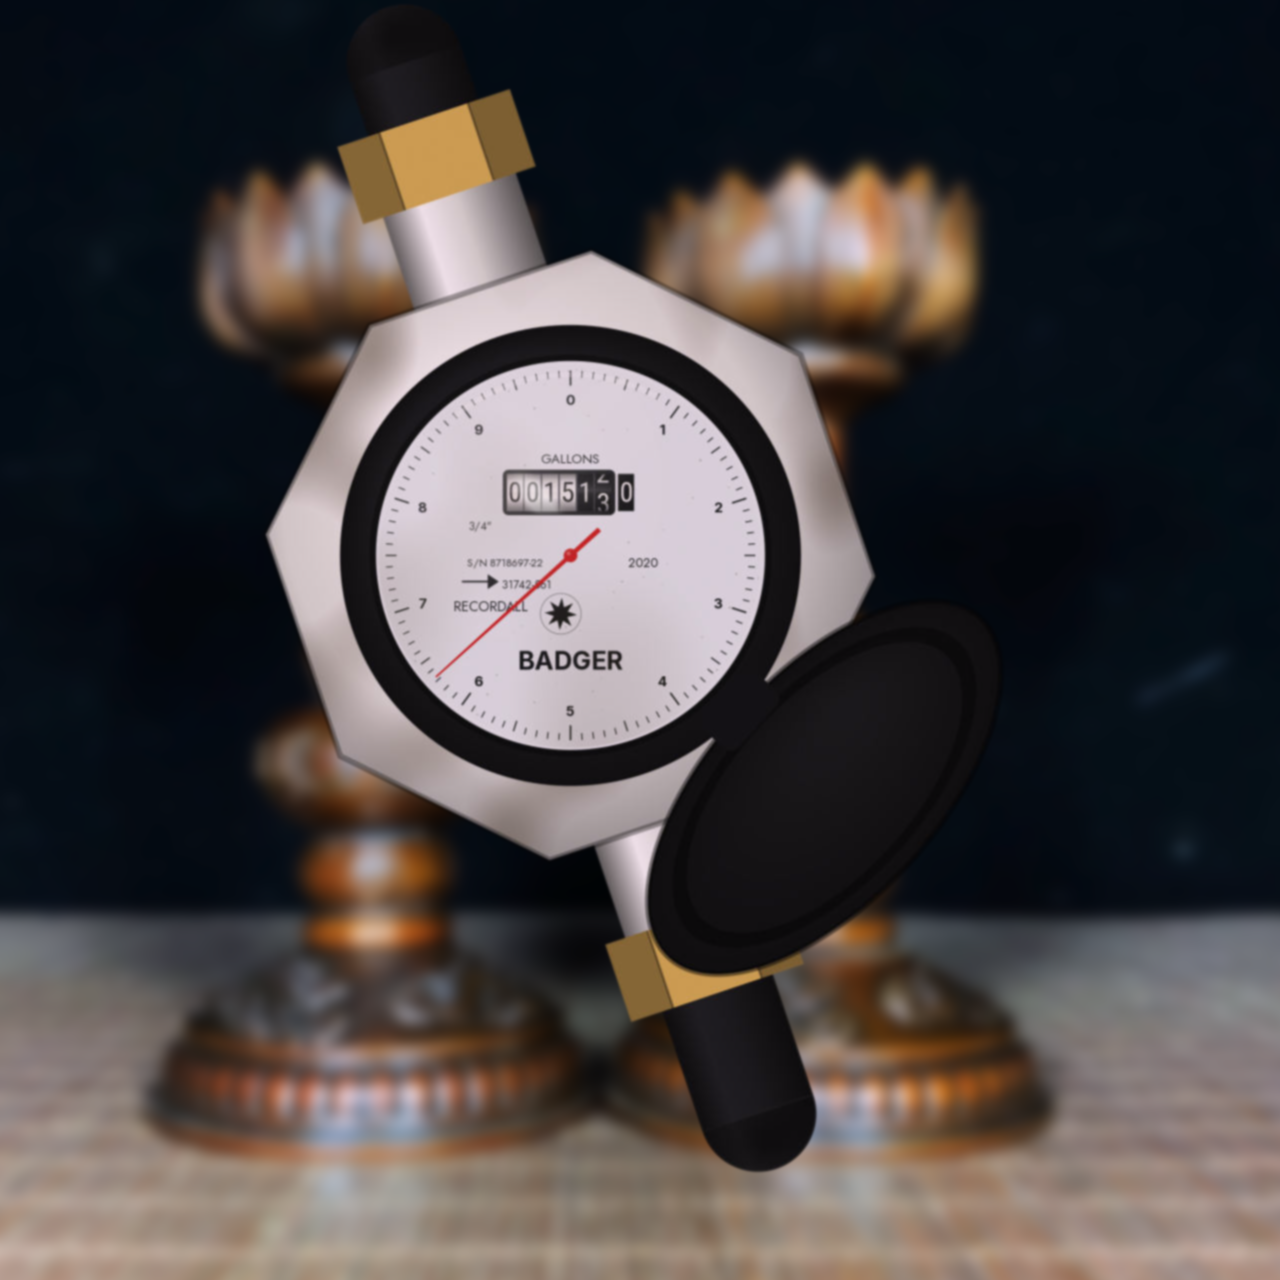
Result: 15126.3 gal
